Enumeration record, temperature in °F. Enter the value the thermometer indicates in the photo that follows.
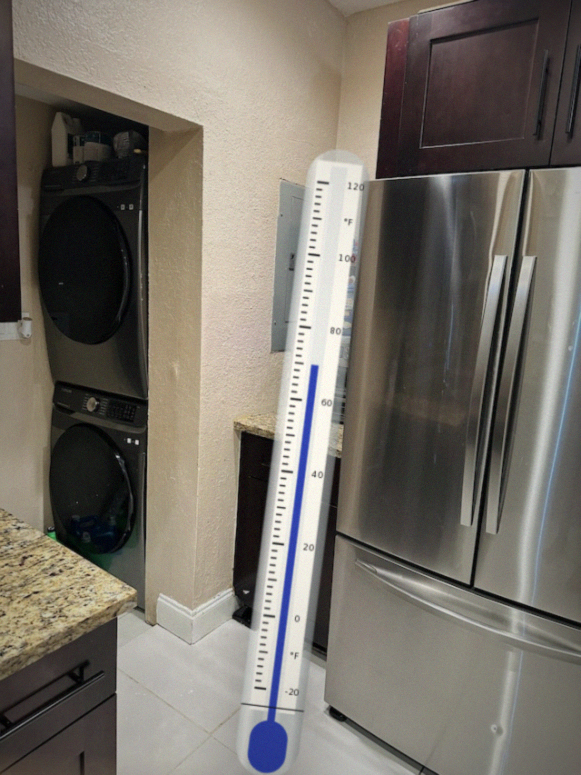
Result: 70 °F
